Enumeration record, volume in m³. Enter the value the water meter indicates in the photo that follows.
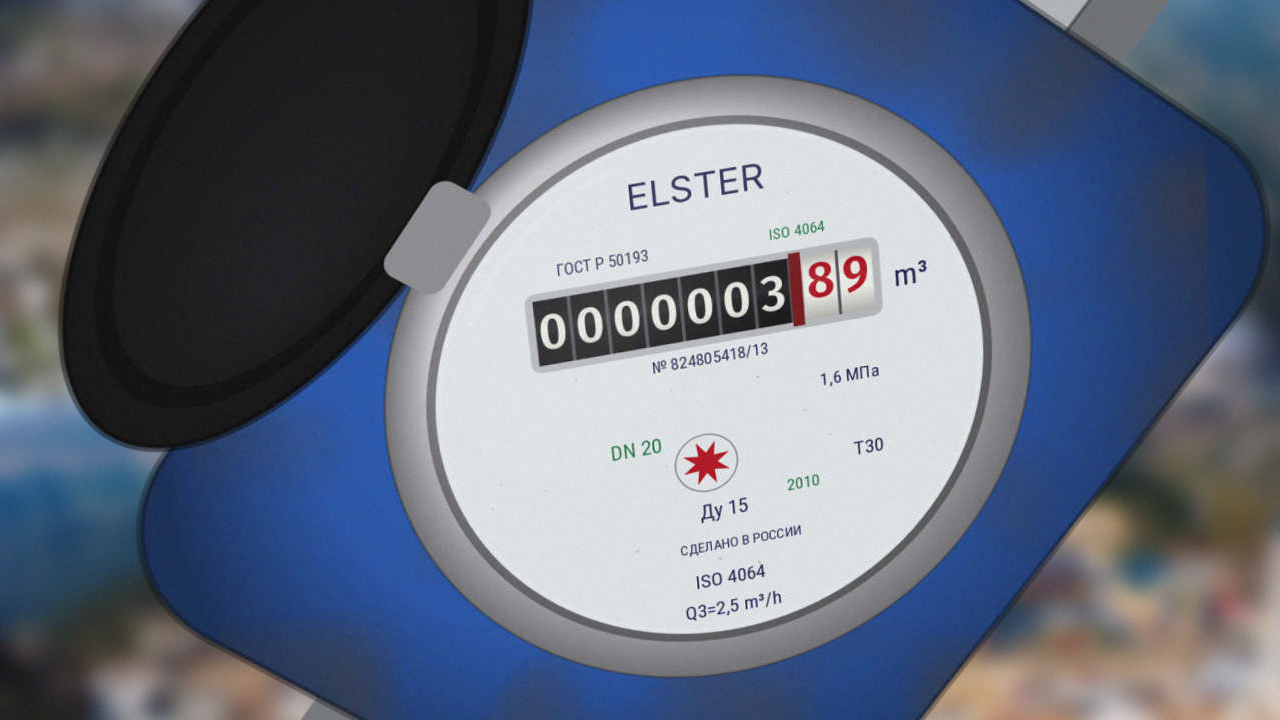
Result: 3.89 m³
